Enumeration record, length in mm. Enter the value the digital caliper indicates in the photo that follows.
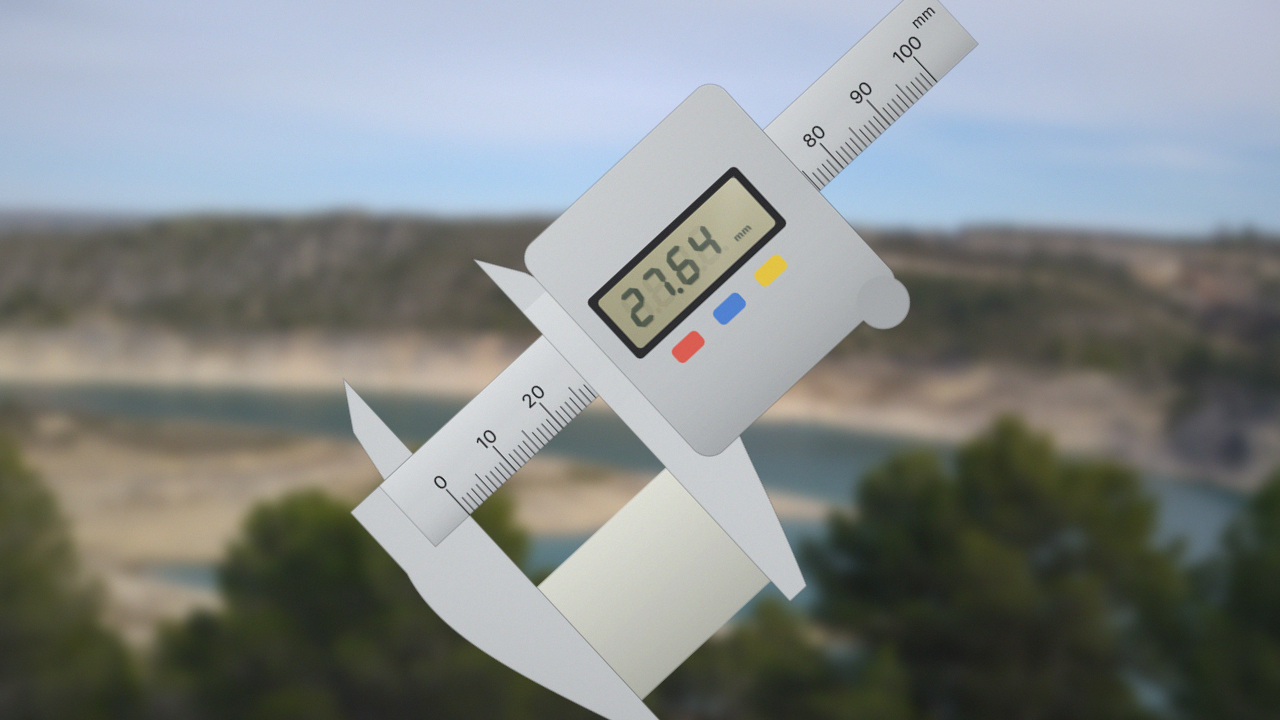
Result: 27.64 mm
